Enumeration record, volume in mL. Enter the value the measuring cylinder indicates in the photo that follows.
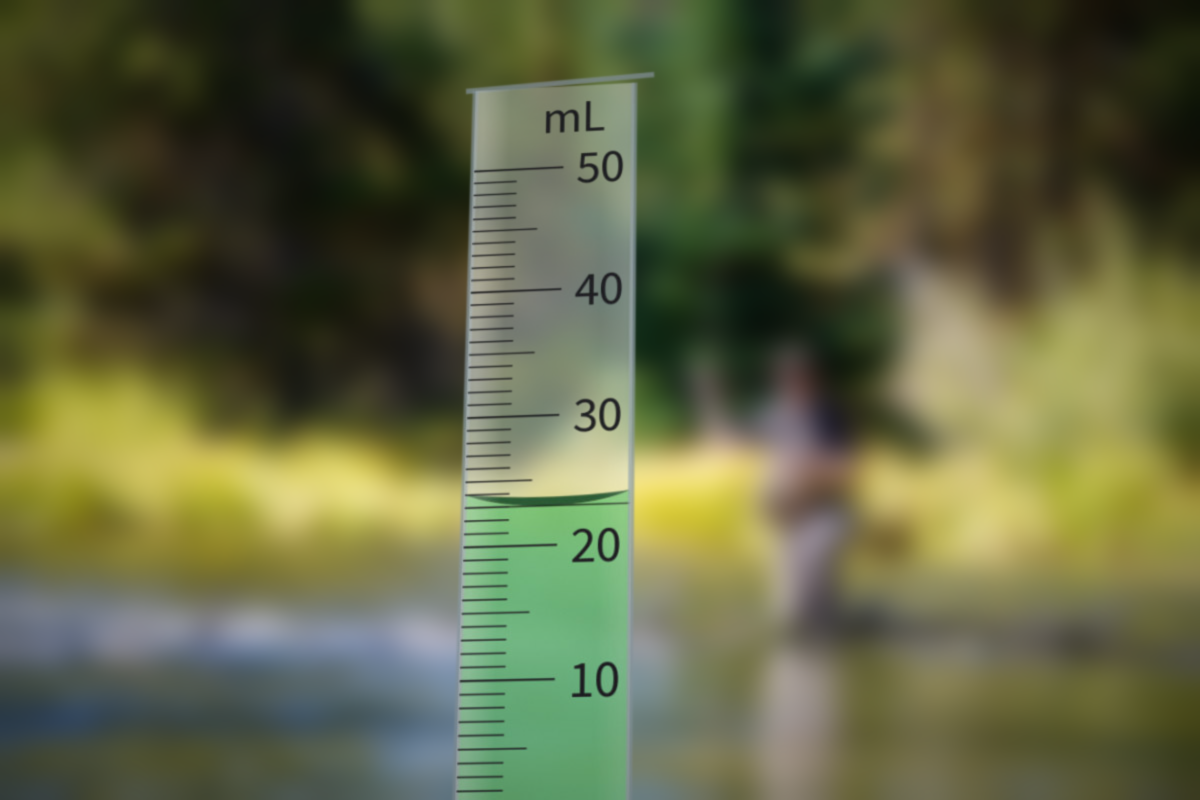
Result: 23 mL
